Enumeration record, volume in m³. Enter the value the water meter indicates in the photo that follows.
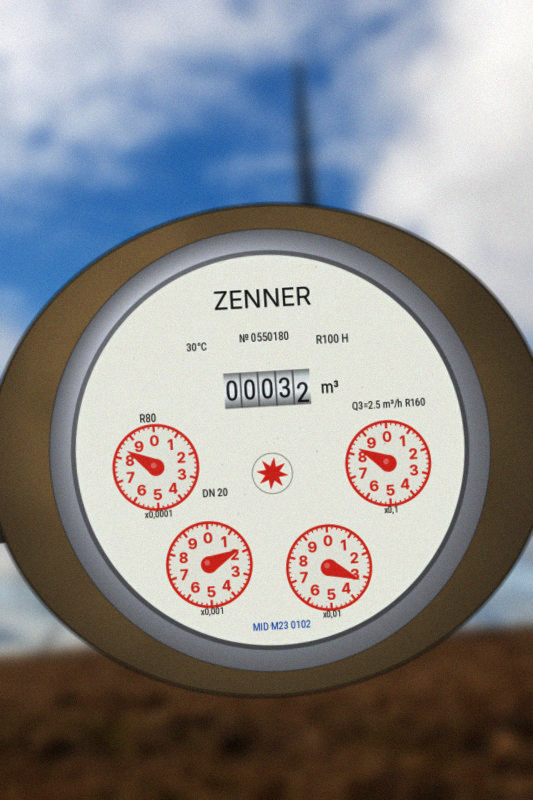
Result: 31.8318 m³
